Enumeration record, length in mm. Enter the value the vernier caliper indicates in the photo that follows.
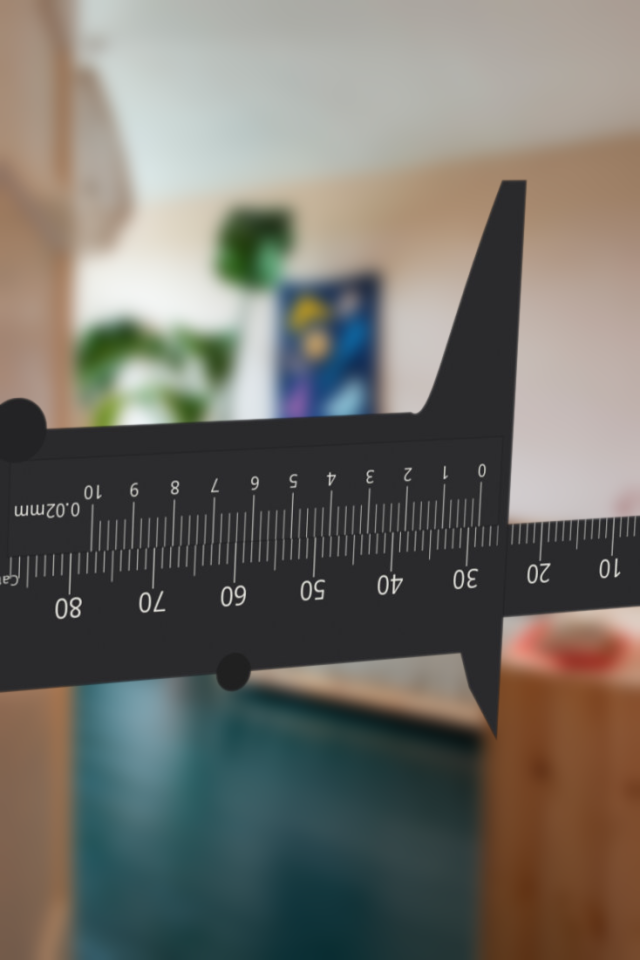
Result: 28.6 mm
